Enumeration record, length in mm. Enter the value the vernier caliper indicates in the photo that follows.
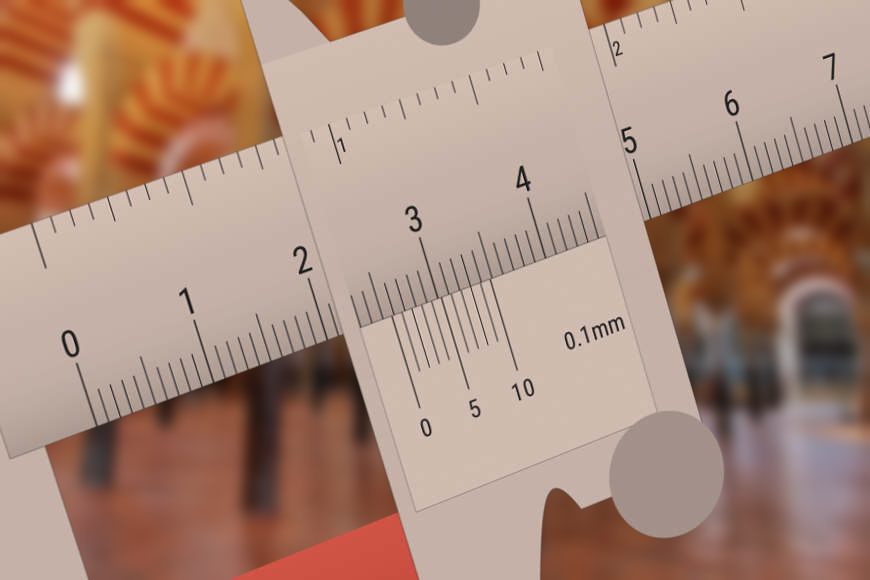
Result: 25.8 mm
